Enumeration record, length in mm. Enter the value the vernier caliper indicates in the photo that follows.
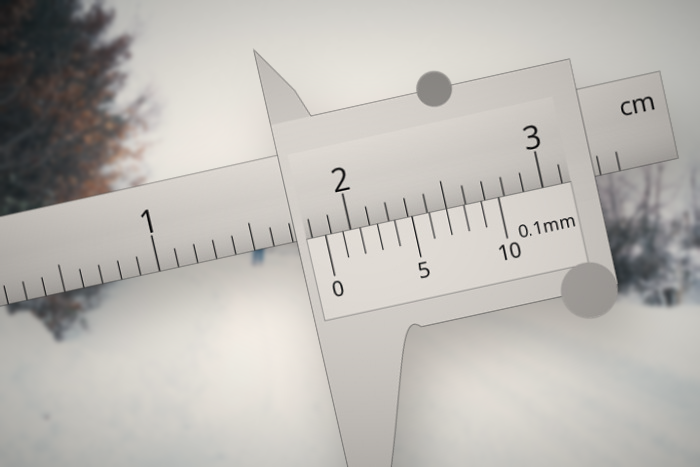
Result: 18.7 mm
